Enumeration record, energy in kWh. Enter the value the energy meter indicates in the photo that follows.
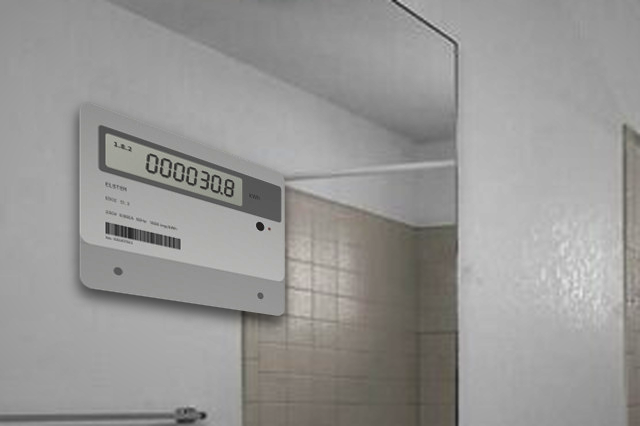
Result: 30.8 kWh
